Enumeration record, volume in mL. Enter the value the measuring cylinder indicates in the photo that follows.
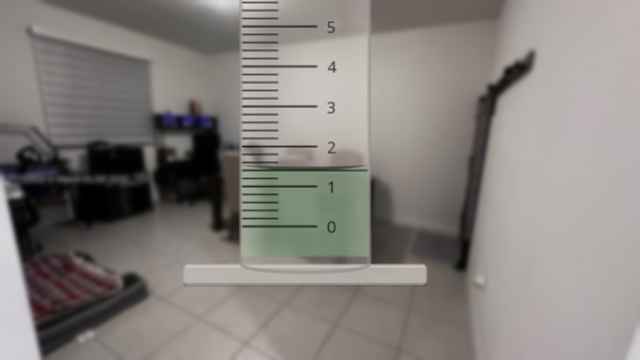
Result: 1.4 mL
